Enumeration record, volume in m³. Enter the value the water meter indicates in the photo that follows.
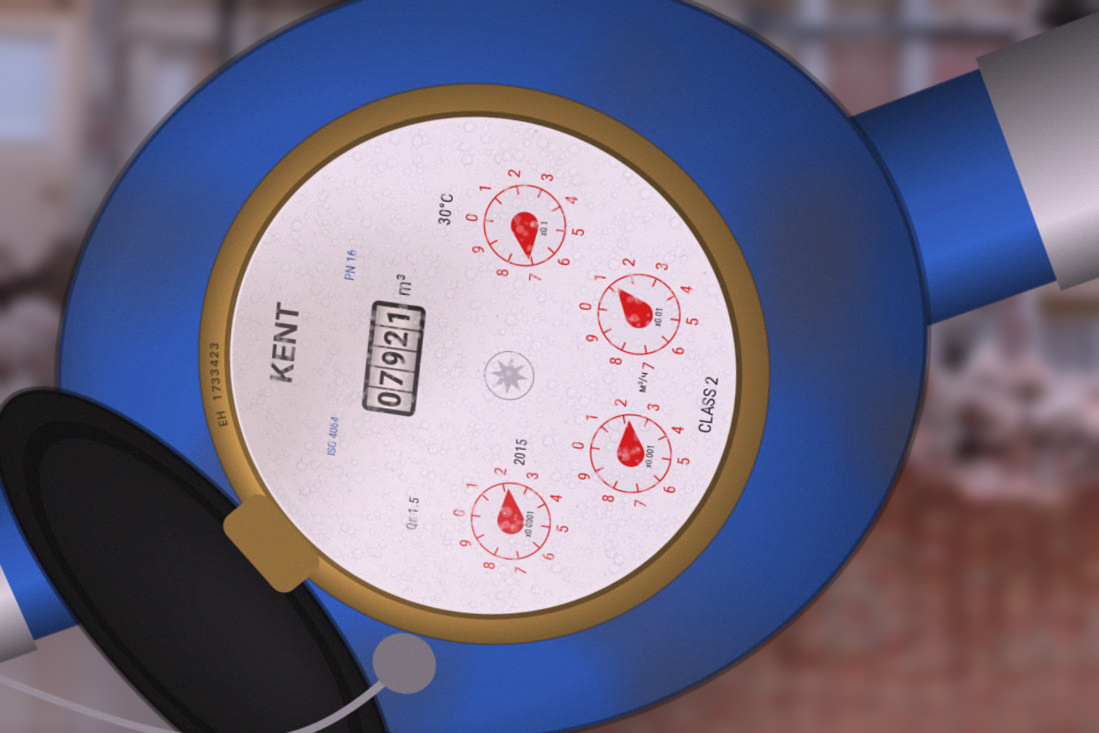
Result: 7921.7122 m³
